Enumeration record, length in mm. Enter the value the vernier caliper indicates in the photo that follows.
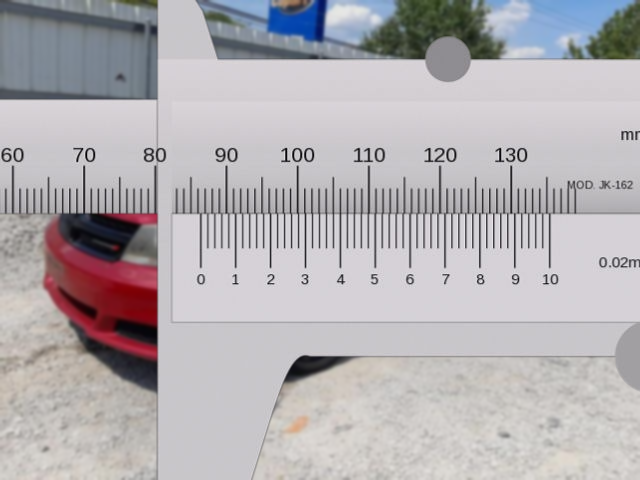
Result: 86.4 mm
